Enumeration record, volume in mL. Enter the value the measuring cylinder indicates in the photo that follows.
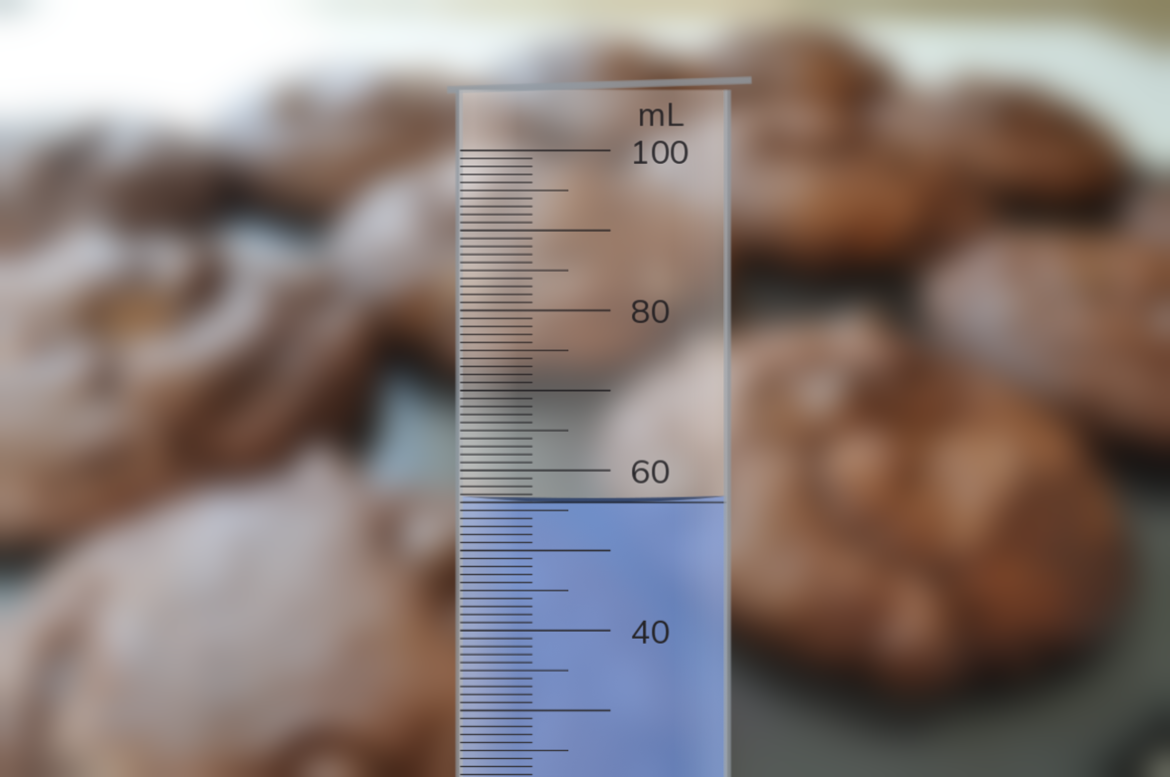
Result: 56 mL
